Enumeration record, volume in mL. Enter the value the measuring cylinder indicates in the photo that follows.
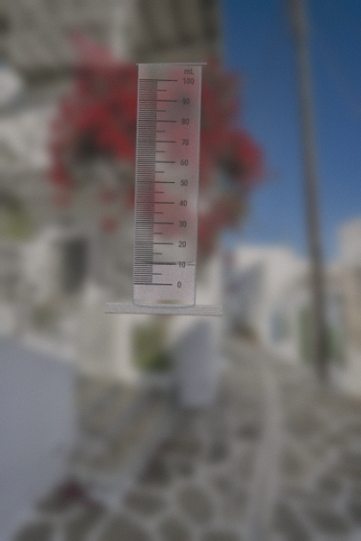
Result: 10 mL
